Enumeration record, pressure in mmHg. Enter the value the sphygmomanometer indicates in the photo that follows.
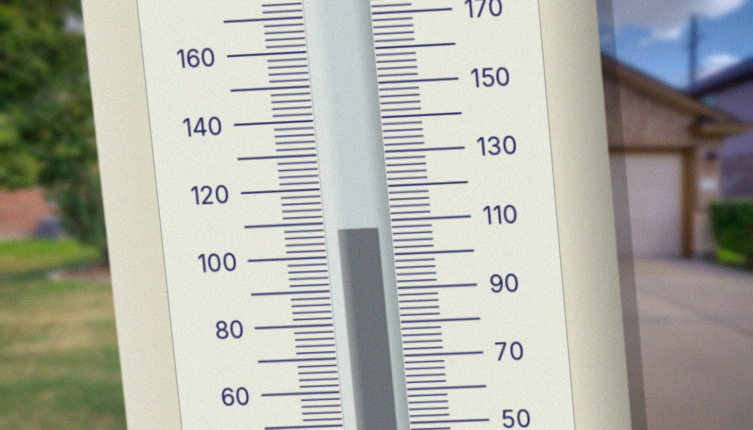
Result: 108 mmHg
